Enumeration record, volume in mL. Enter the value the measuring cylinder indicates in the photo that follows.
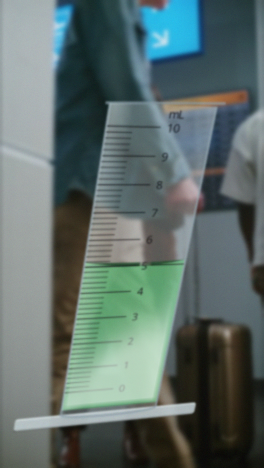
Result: 5 mL
